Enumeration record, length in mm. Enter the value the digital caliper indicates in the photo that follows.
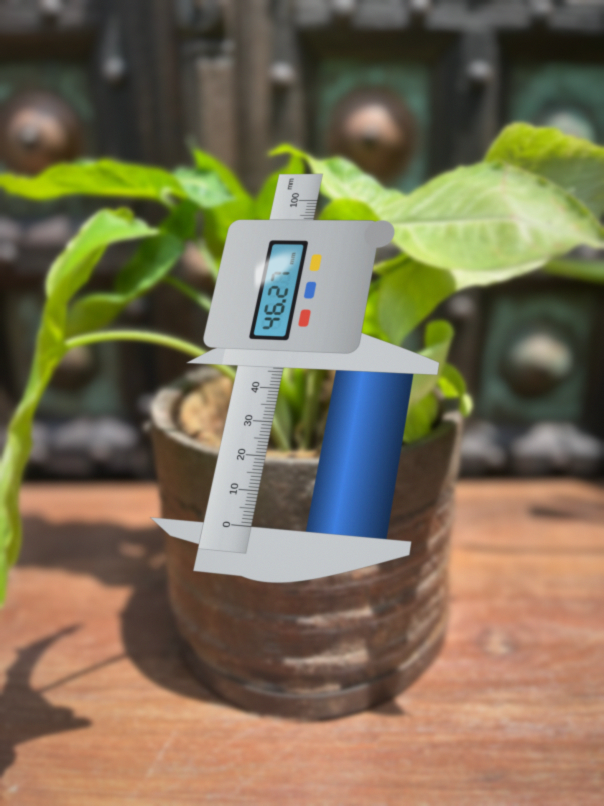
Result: 46.27 mm
